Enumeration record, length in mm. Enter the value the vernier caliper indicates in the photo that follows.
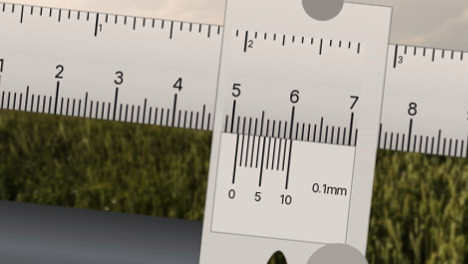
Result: 51.2 mm
